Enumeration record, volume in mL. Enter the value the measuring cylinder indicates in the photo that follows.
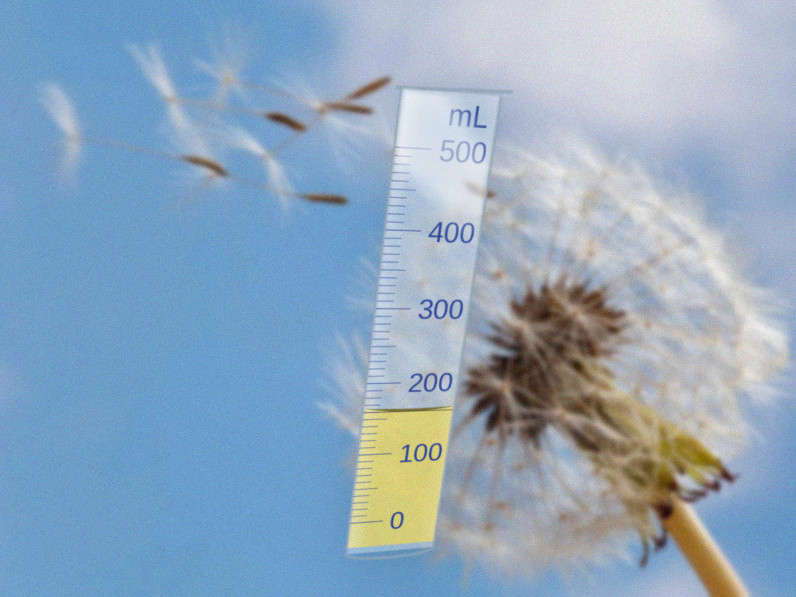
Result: 160 mL
